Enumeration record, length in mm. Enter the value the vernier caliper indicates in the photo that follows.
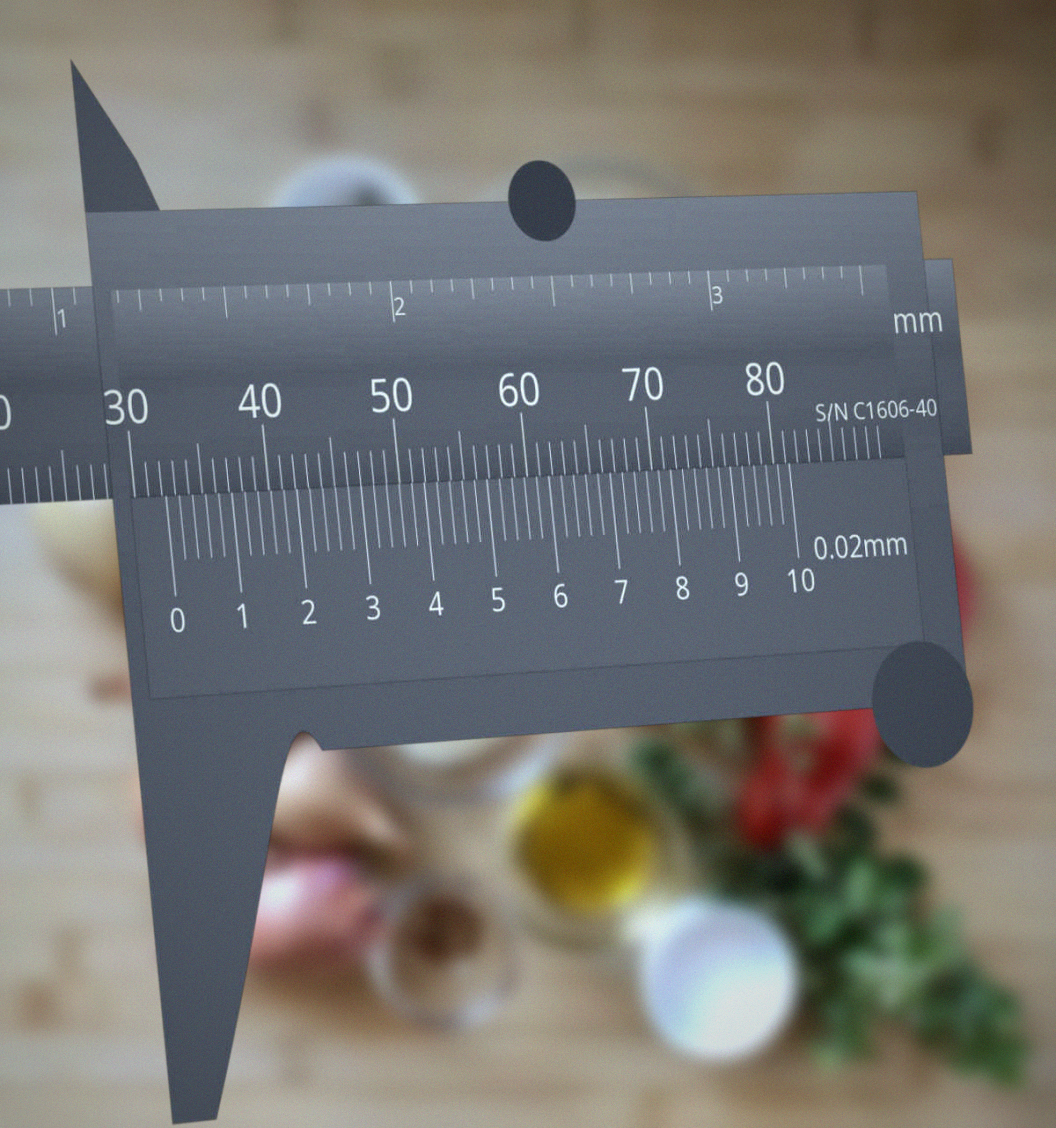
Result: 32.3 mm
